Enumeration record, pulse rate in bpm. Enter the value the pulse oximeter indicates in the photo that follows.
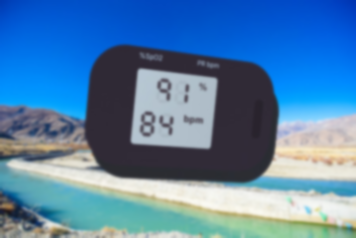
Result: 84 bpm
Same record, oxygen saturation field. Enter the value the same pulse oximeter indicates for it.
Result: 91 %
